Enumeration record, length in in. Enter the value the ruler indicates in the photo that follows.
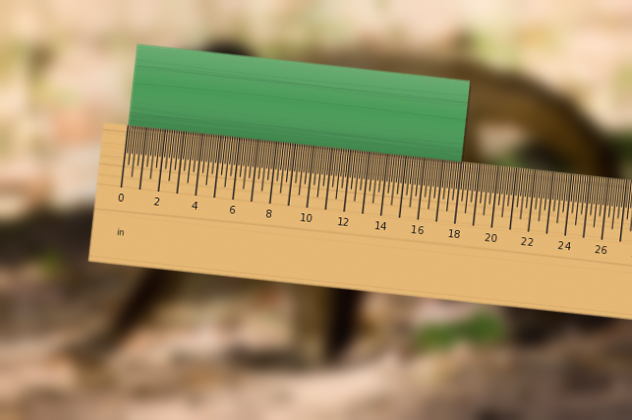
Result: 18 in
